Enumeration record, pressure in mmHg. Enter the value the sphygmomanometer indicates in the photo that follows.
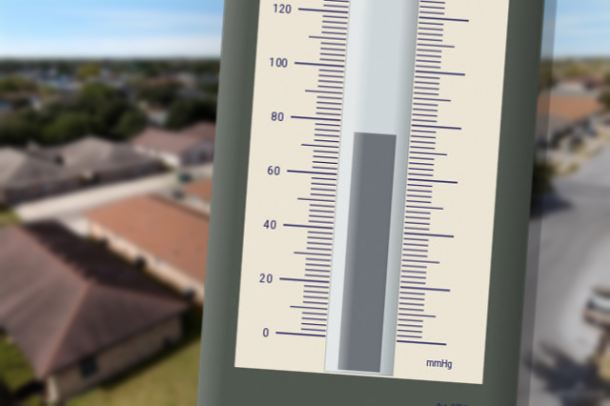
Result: 76 mmHg
